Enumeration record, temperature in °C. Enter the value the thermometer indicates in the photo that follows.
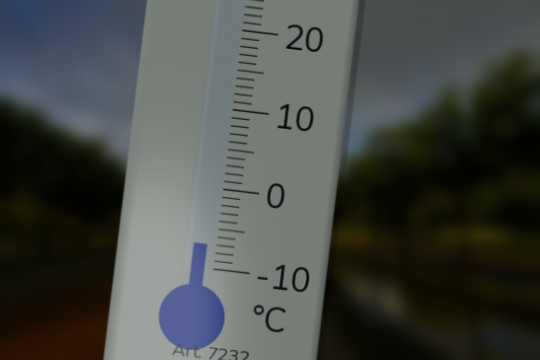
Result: -7 °C
